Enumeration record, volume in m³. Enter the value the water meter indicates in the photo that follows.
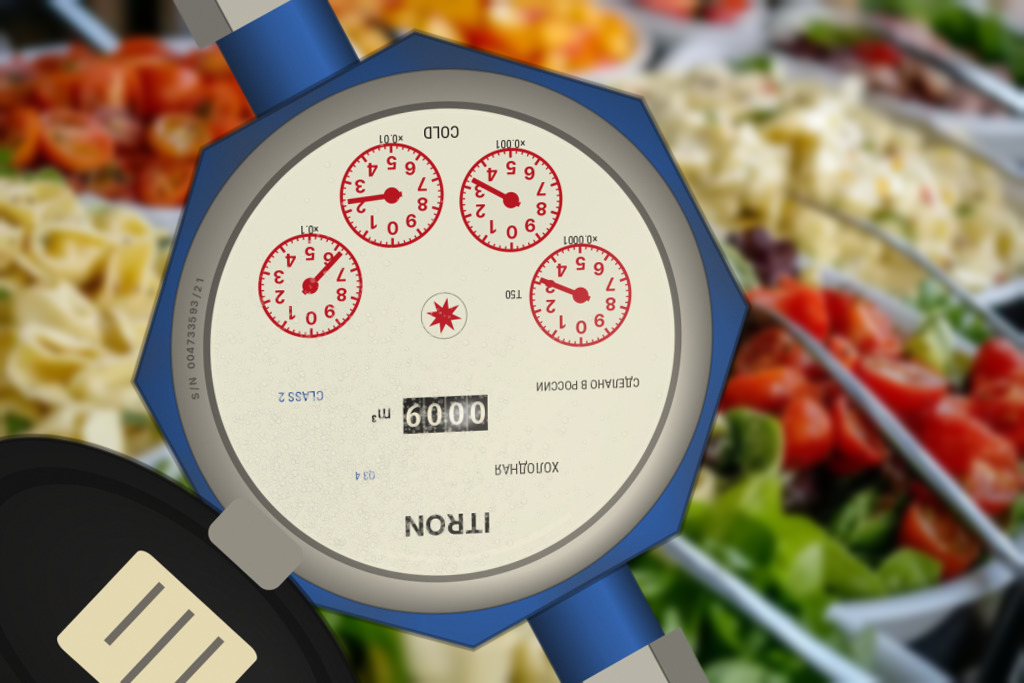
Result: 9.6233 m³
